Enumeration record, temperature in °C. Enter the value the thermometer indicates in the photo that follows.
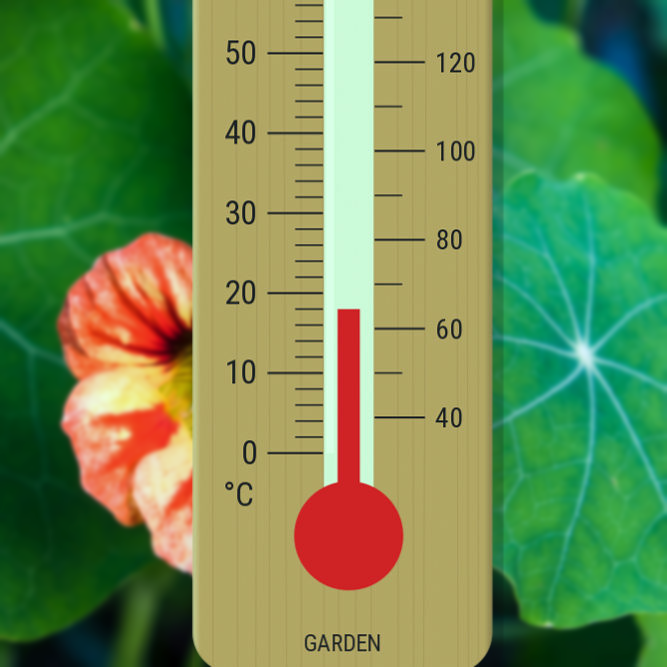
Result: 18 °C
